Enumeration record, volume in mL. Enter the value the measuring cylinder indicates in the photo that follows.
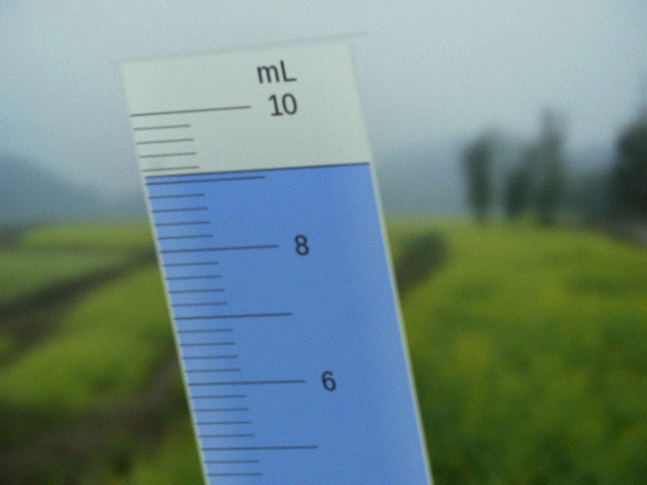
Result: 9.1 mL
